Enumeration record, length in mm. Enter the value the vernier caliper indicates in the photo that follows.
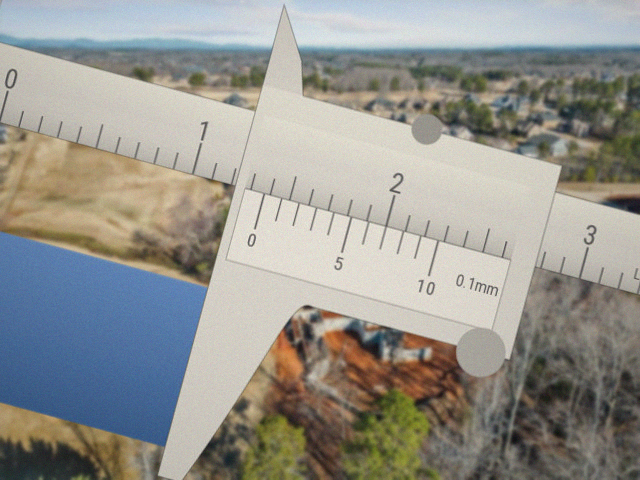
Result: 13.7 mm
